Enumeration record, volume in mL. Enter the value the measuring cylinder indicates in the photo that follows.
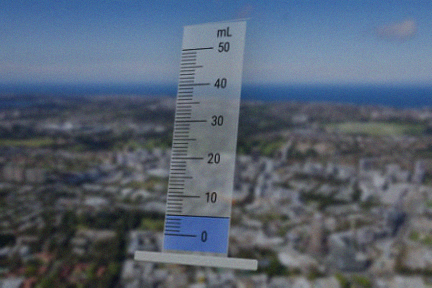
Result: 5 mL
